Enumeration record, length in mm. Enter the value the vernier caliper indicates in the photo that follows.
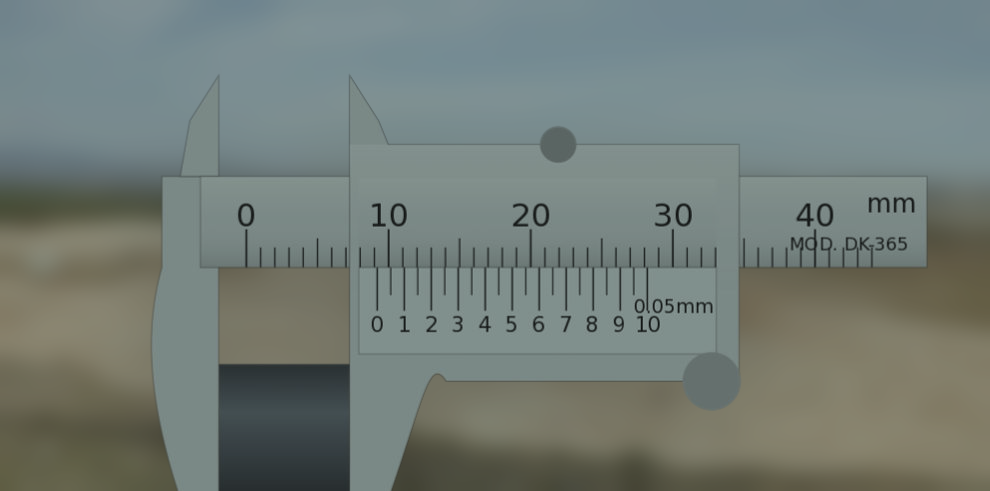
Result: 9.2 mm
